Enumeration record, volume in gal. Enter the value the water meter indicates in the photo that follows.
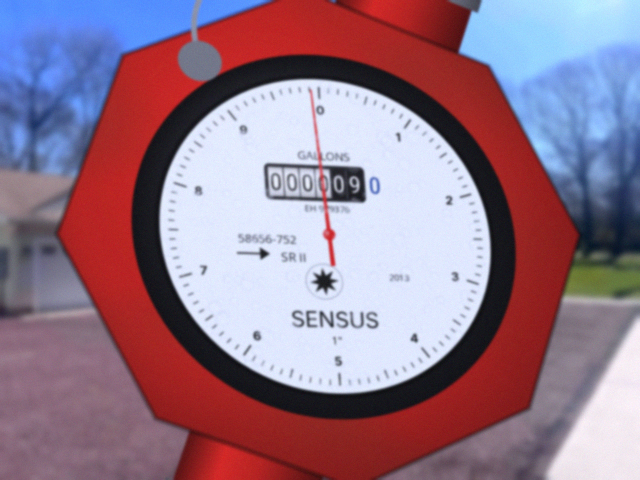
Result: 89.9 gal
